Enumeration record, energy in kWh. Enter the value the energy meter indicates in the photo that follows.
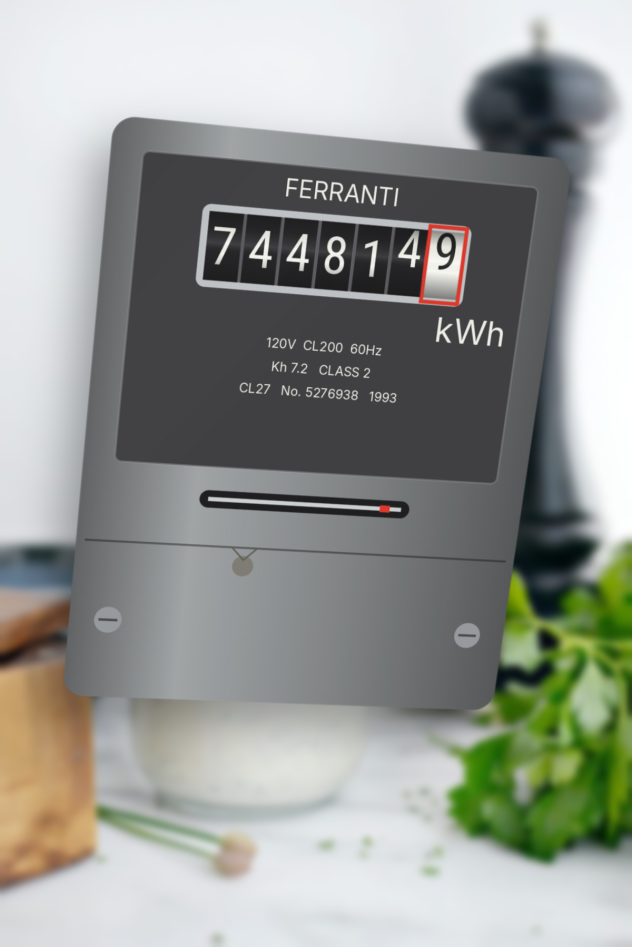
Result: 744814.9 kWh
